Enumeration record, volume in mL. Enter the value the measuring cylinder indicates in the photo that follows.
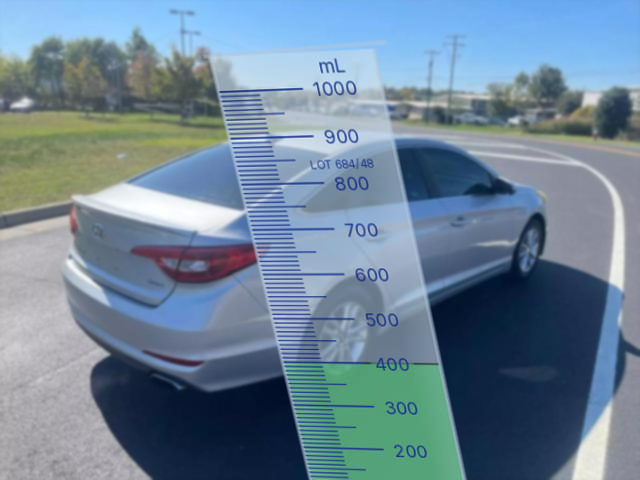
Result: 400 mL
